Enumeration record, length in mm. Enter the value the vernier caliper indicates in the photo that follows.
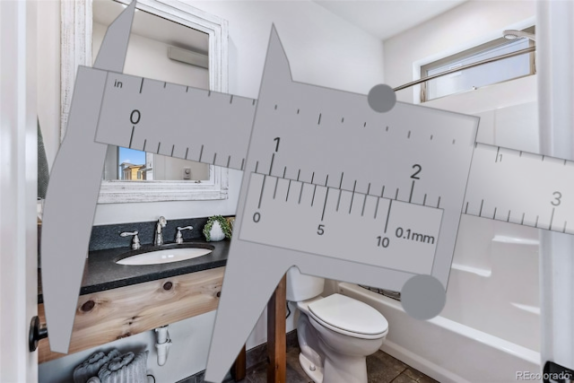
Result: 9.7 mm
